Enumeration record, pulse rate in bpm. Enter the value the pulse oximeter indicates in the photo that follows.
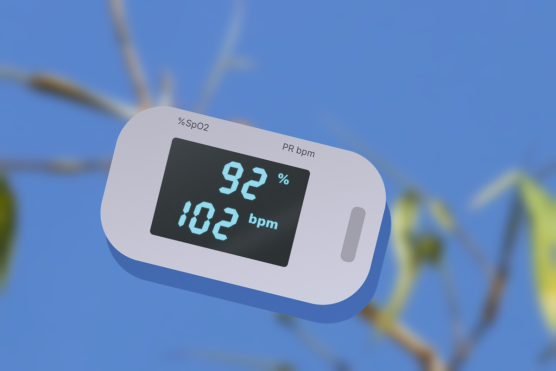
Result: 102 bpm
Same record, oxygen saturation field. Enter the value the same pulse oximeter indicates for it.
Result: 92 %
